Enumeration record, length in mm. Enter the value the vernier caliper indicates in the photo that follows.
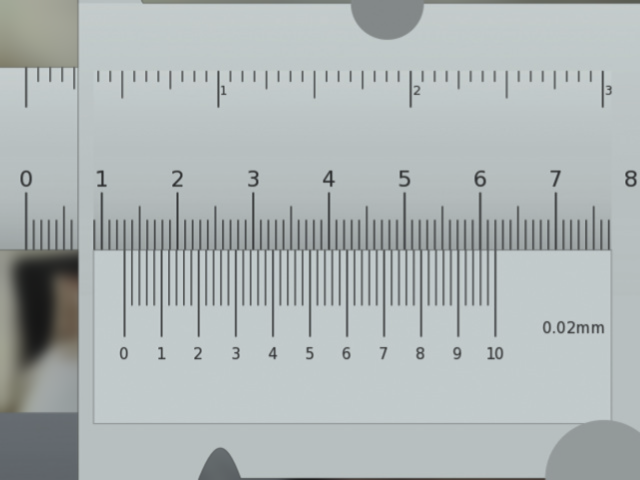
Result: 13.0 mm
